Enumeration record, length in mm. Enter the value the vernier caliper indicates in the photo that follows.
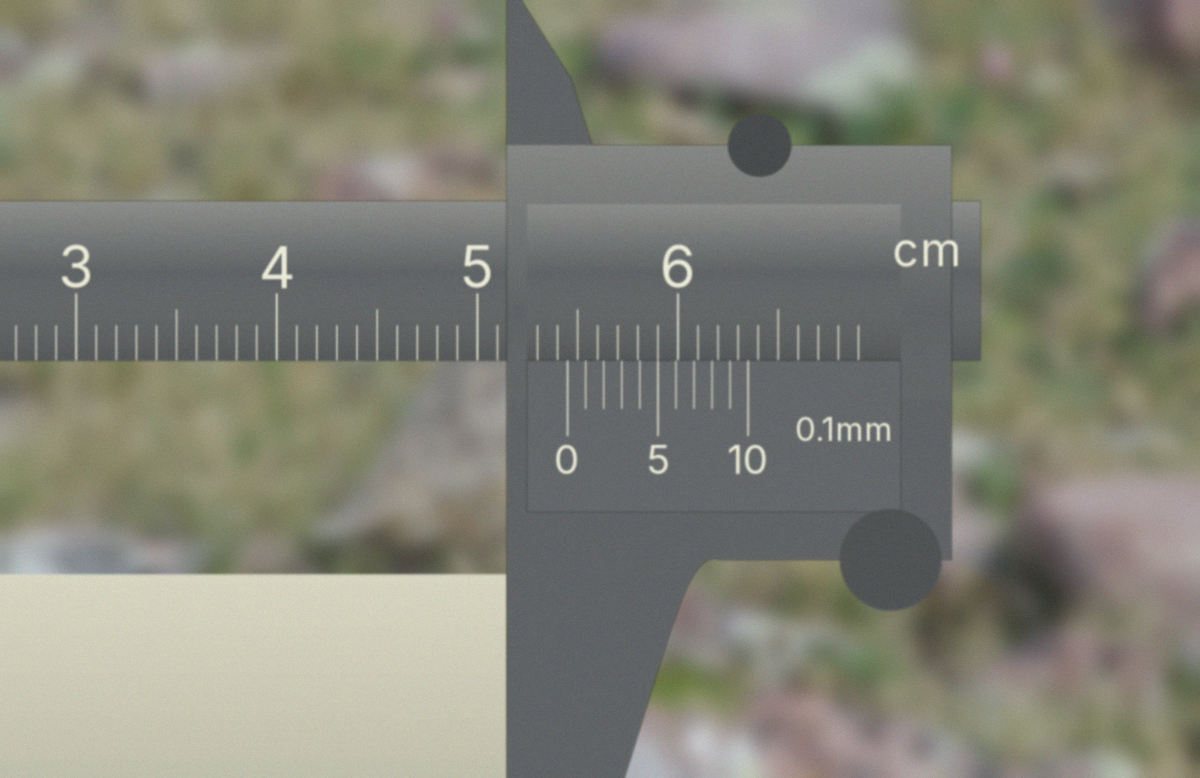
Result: 54.5 mm
